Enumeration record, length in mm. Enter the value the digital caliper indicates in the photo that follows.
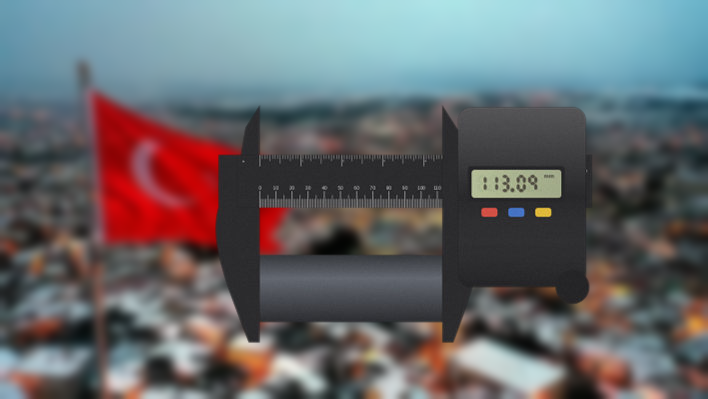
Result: 113.09 mm
